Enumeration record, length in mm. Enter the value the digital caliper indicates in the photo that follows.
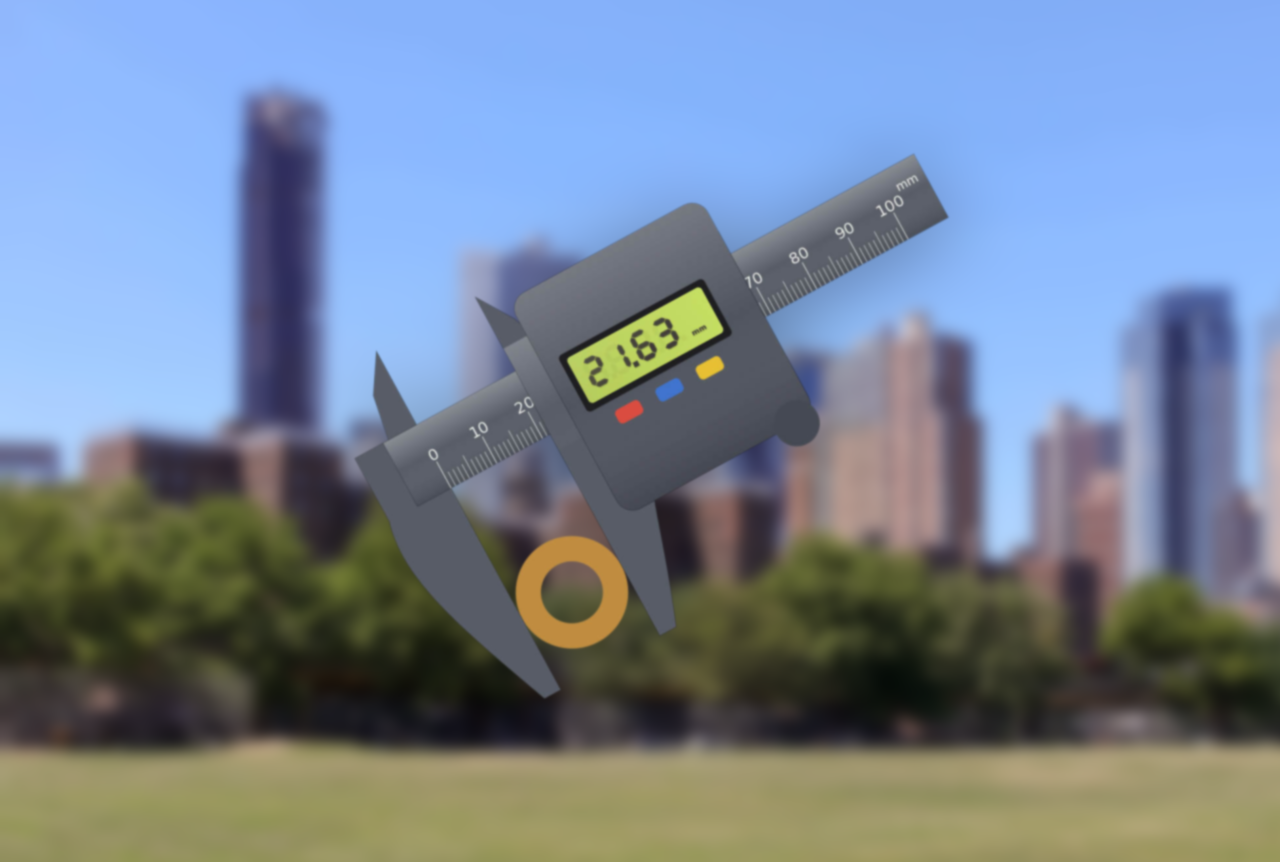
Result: 21.63 mm
